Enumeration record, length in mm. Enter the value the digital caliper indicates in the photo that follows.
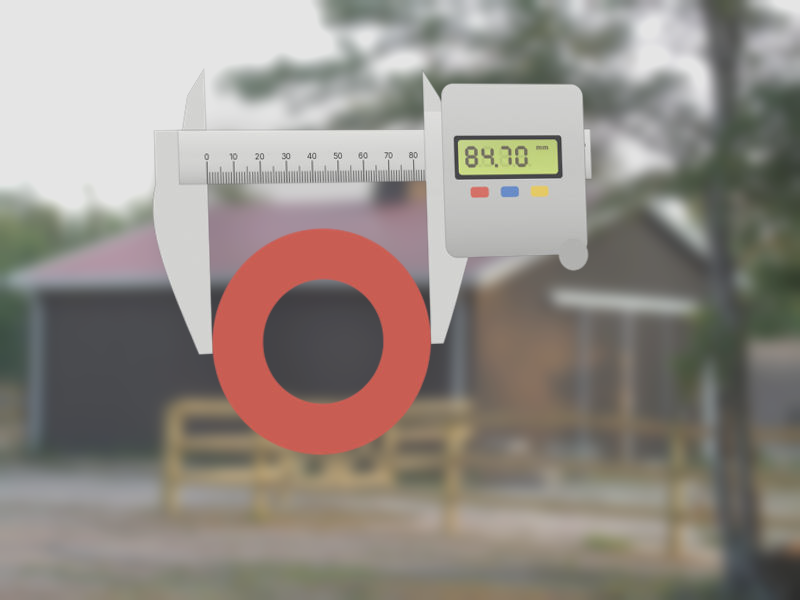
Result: 84.70 mm
